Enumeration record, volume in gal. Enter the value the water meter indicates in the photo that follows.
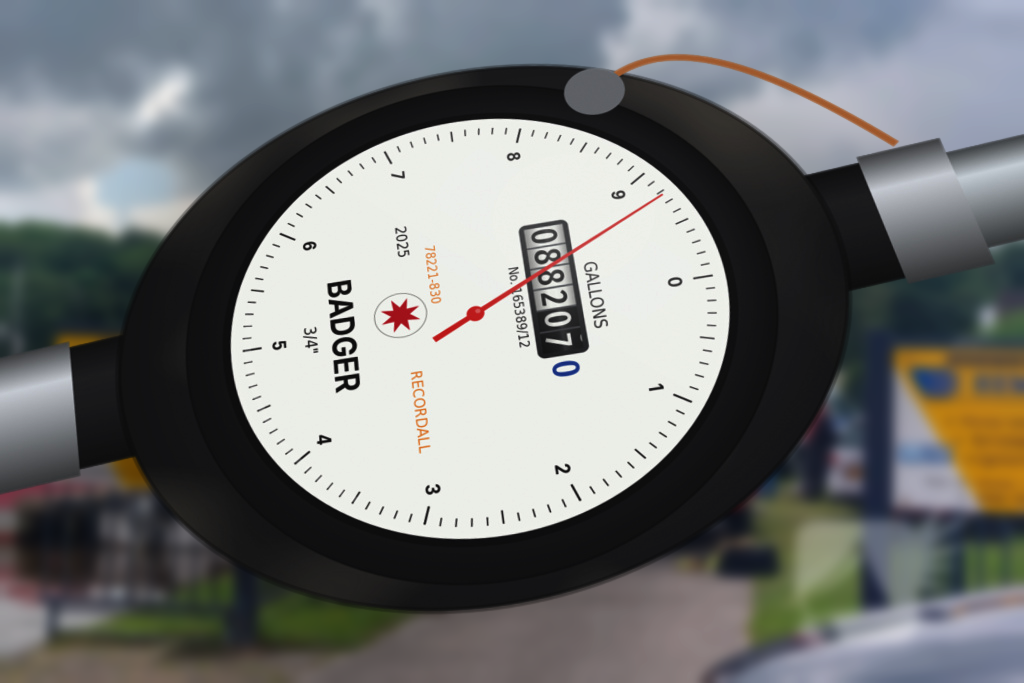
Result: 882069.2 gal
